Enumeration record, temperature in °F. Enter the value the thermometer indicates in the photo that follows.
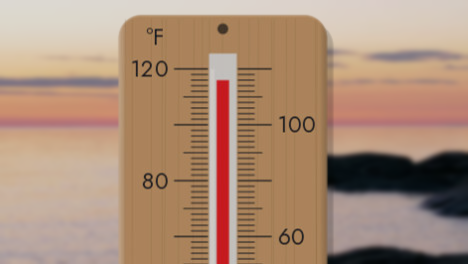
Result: 116 °F
